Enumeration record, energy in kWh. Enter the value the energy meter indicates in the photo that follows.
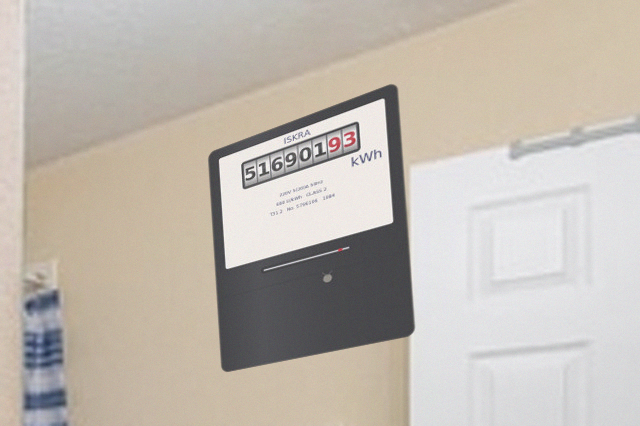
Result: 516901.93 kWh
